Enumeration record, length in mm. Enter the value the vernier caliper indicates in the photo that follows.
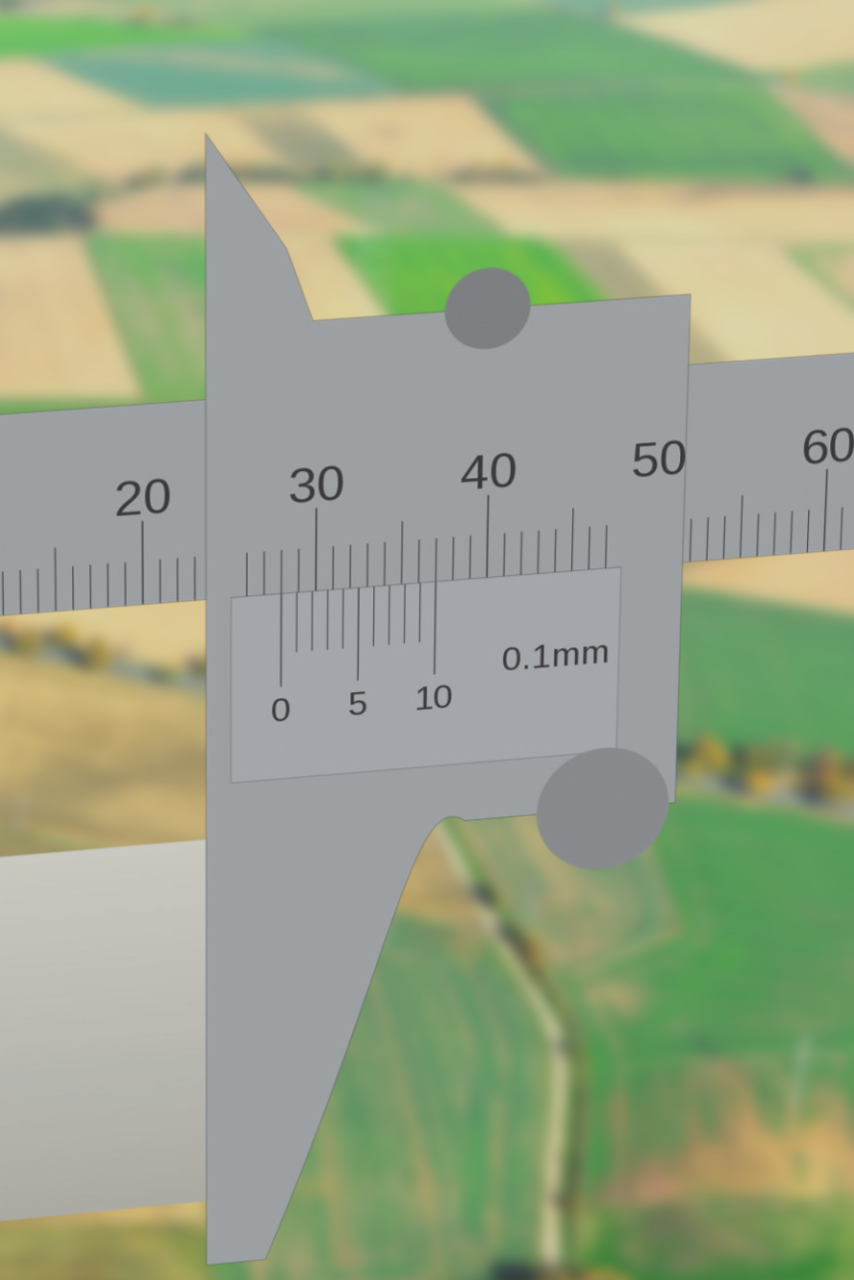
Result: 28.0 mm
